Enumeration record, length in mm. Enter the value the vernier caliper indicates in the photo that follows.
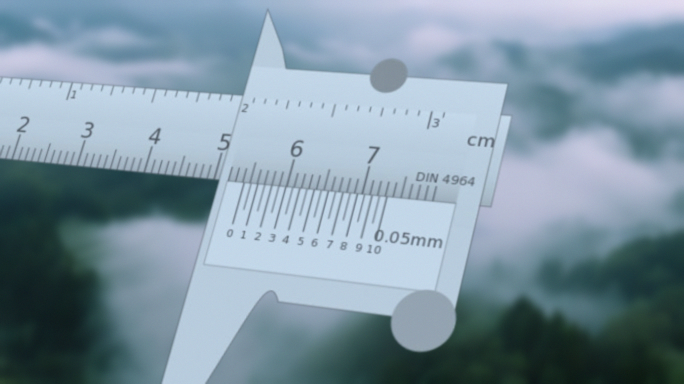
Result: 54.2 mm
